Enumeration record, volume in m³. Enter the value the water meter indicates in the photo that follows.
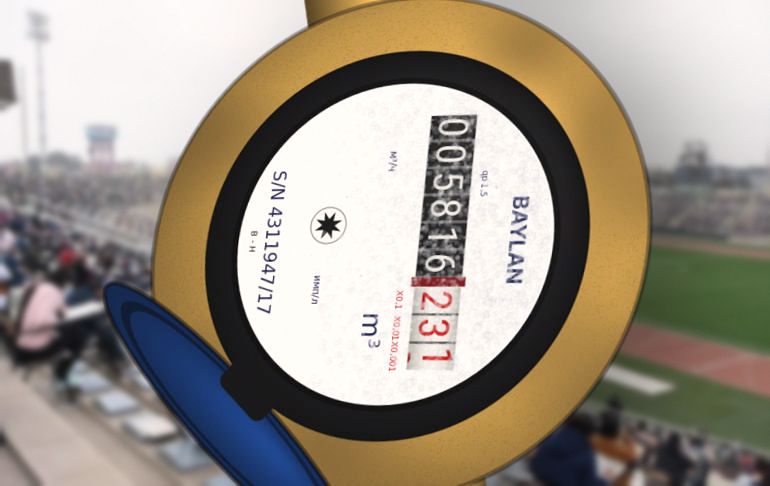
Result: 5816.231 m³
